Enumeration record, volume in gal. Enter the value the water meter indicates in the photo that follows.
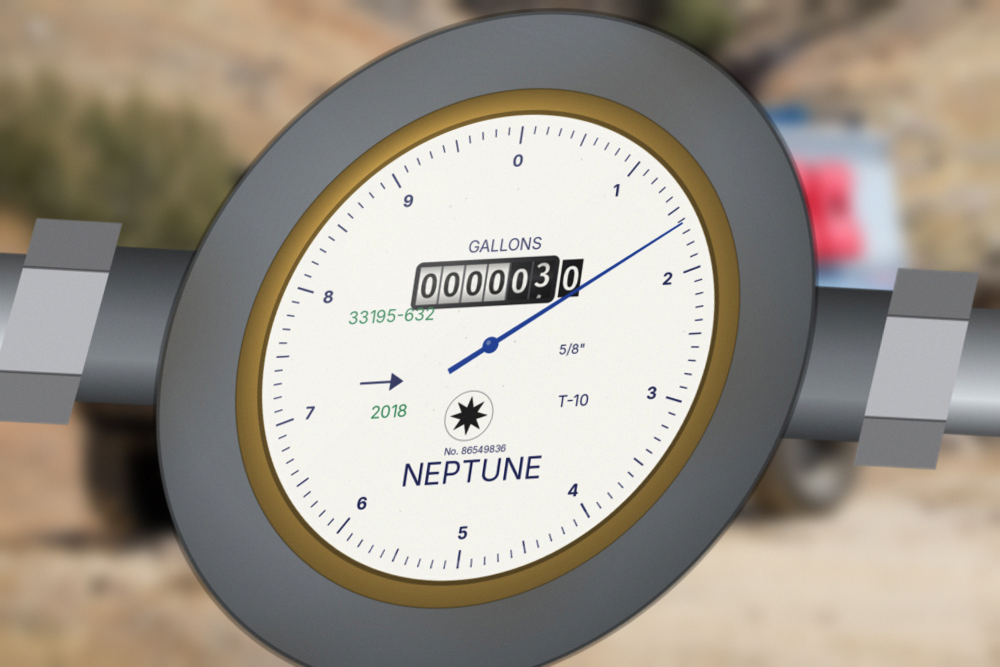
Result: 31.6 gal
